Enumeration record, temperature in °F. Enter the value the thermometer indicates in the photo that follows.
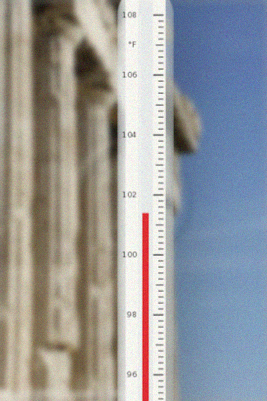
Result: 101.4 °F
